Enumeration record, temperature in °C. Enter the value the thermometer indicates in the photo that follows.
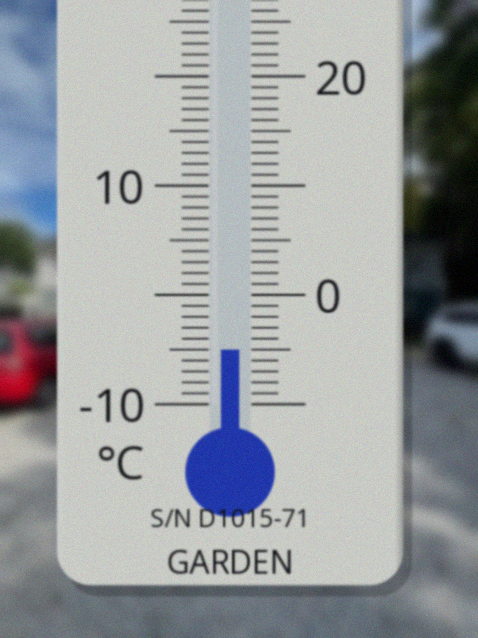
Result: -5 °C
